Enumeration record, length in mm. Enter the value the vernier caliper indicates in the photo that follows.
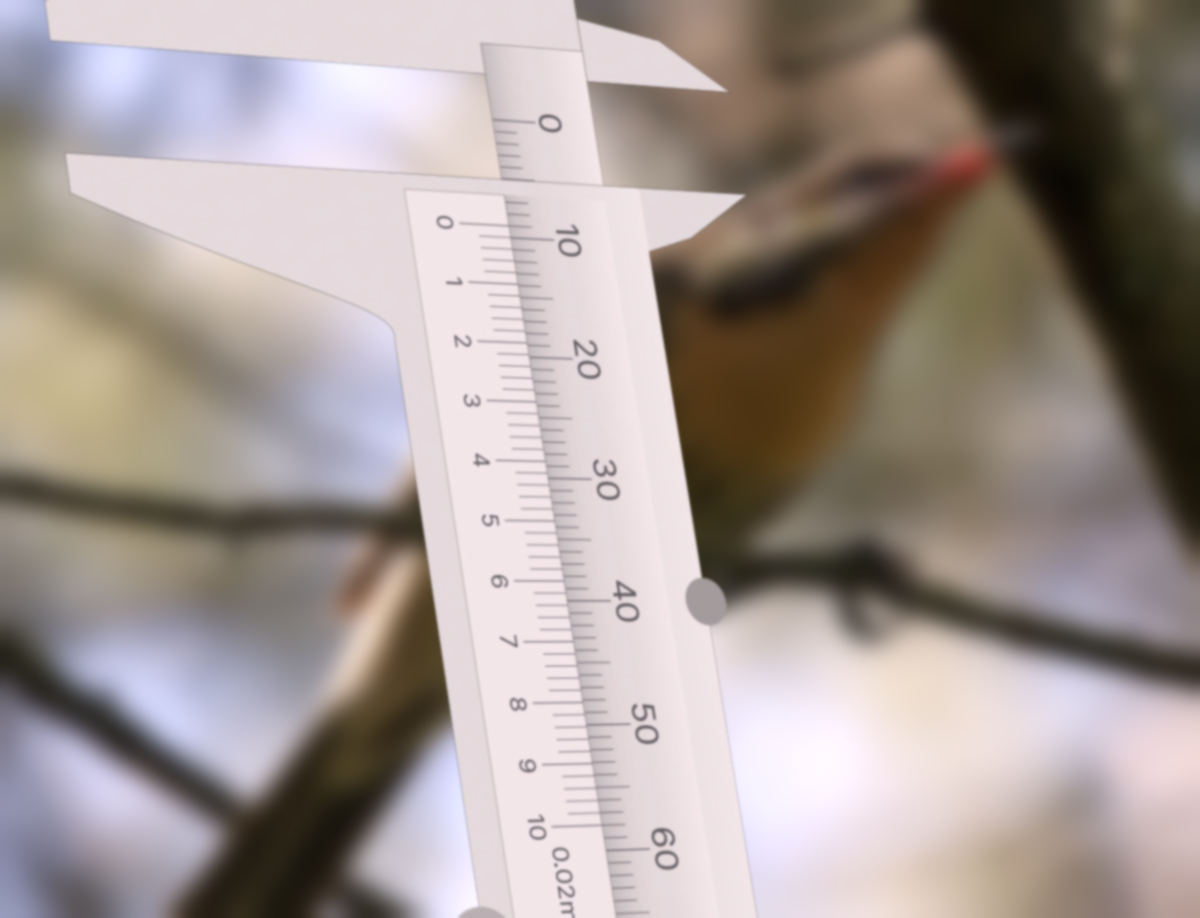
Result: 9.0 mm
